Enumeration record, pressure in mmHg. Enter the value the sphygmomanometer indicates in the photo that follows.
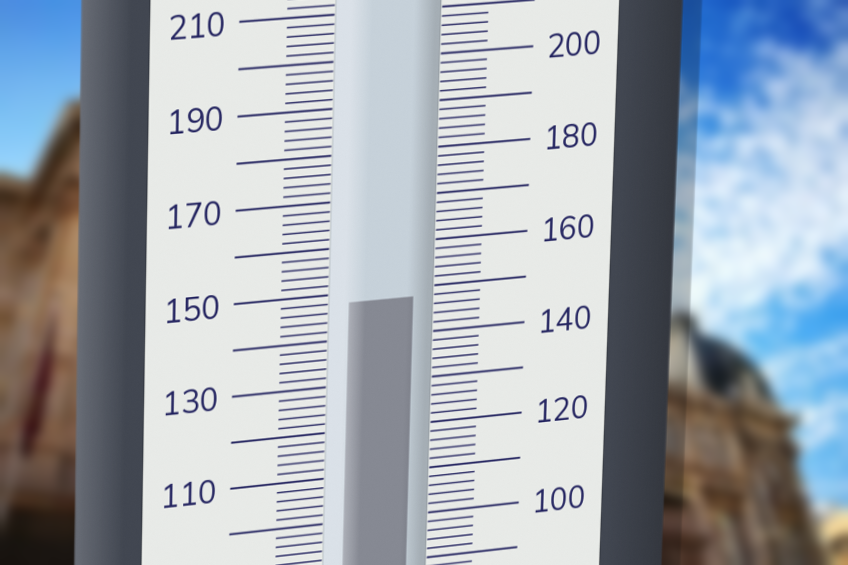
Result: 148 mmHg
